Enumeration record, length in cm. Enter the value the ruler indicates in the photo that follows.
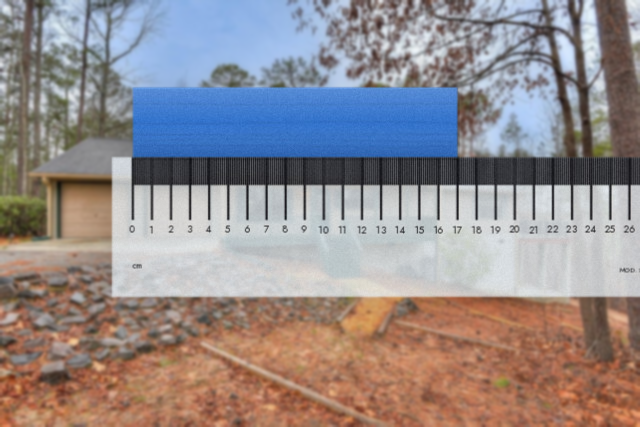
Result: 17 cm
